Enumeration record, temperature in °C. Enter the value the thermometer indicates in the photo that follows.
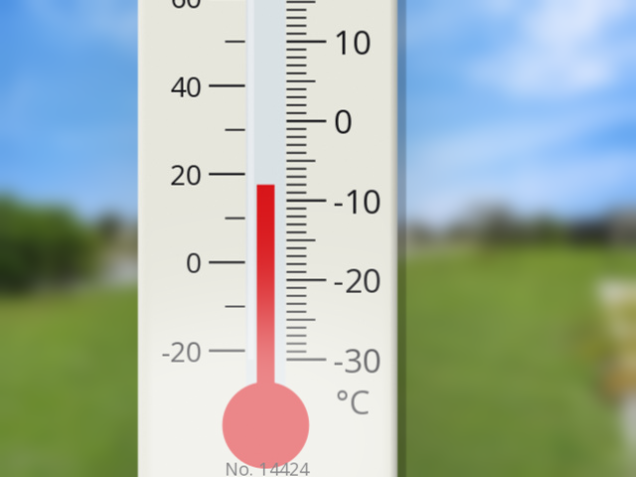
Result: -8 °C
